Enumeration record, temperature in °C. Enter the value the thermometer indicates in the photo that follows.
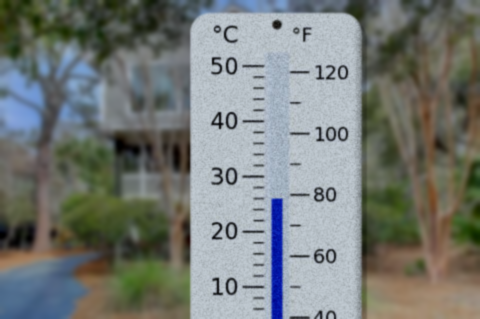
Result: 26 °C
